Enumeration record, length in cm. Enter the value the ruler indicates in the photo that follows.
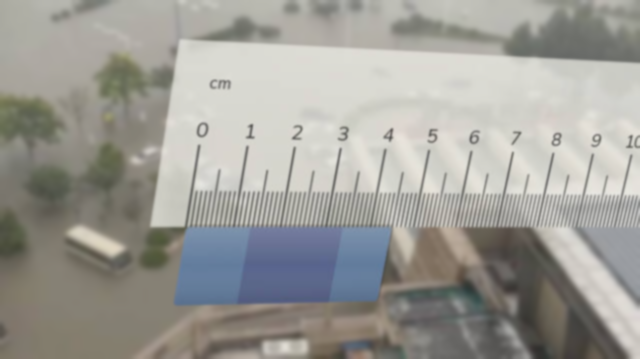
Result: 4.5 cm
